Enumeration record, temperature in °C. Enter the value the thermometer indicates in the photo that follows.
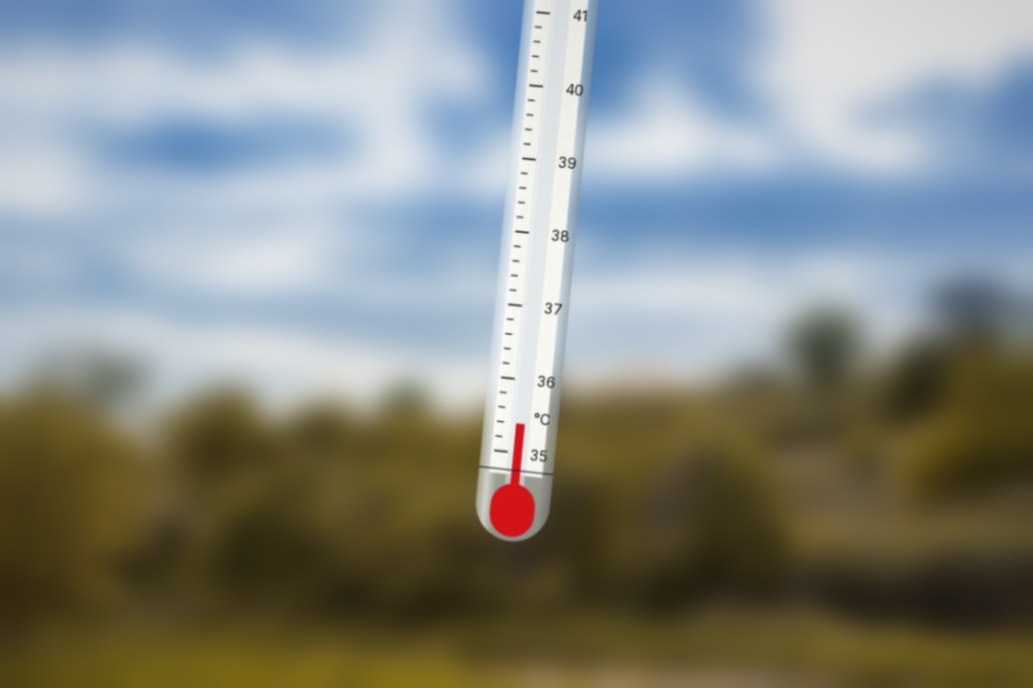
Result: 35.4 °C
